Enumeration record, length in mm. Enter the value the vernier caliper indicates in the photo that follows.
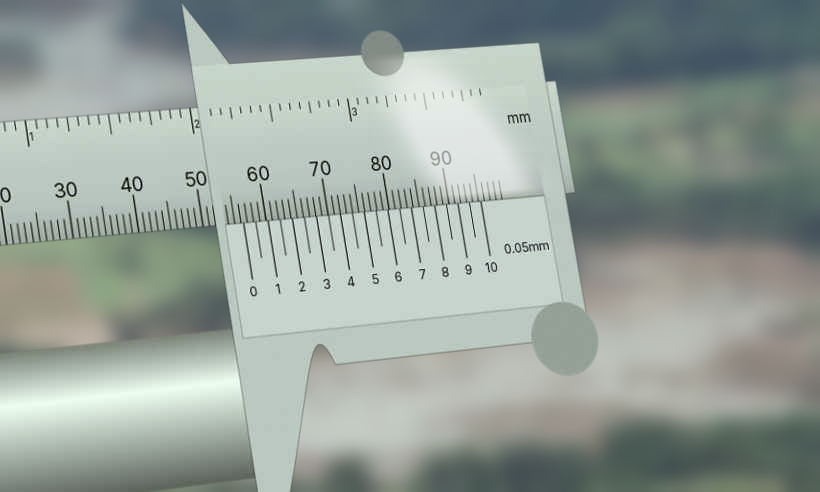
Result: 56.4 mm
